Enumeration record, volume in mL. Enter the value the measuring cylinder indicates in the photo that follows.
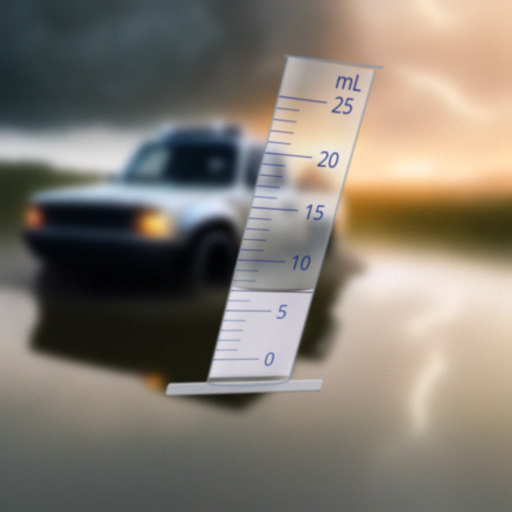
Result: 7 mL
